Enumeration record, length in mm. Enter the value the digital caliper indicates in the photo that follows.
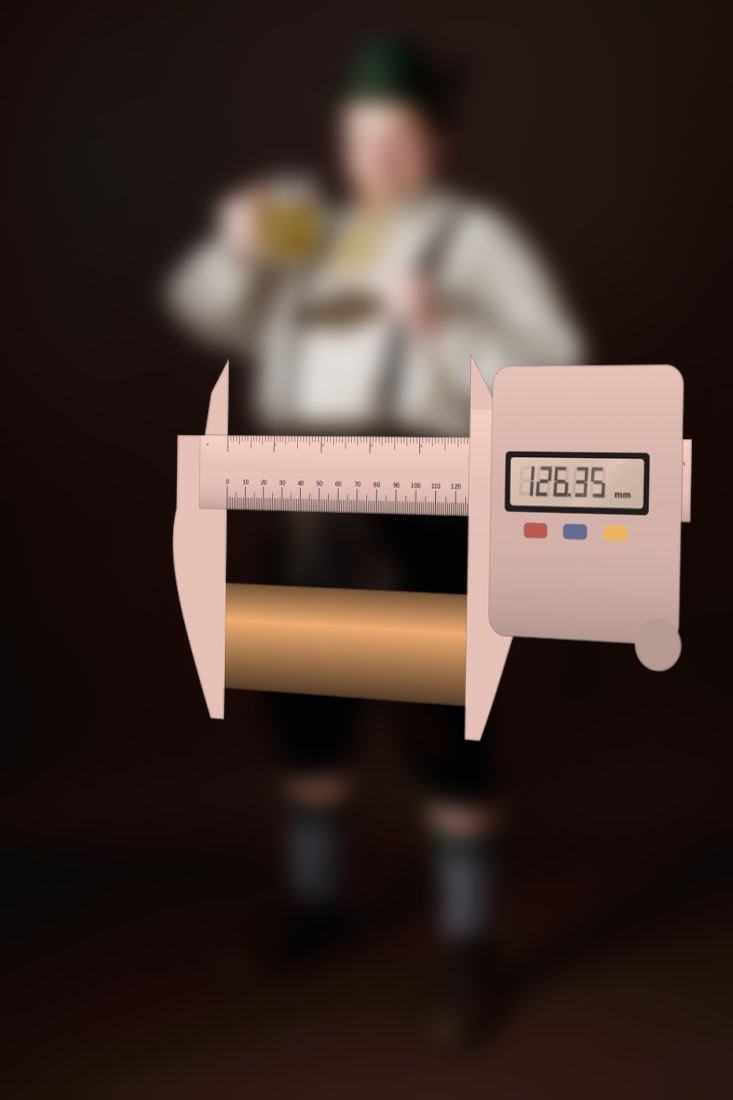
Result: 126.35 mm
